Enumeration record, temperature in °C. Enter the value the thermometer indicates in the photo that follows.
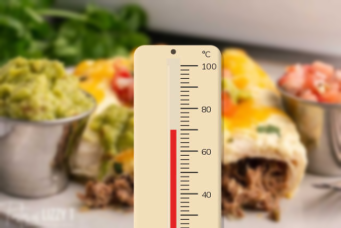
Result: 70 °C
